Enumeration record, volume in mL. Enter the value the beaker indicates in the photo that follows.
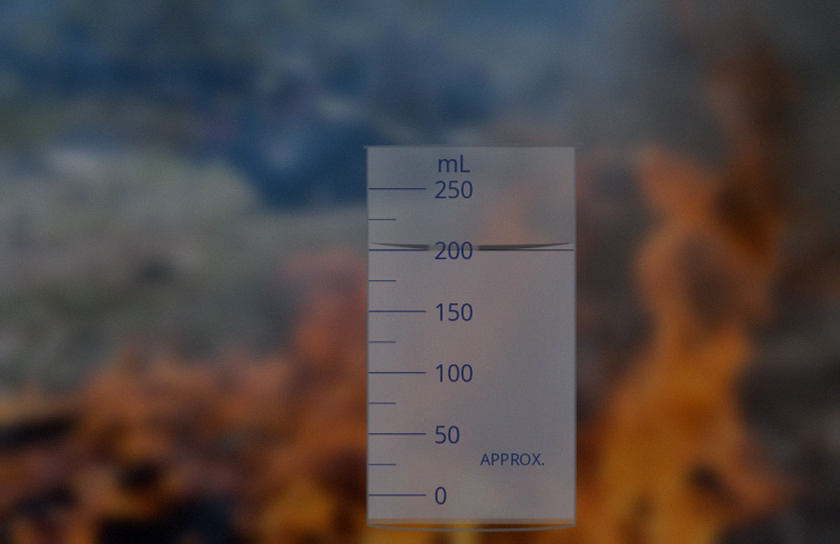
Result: 200 mL
